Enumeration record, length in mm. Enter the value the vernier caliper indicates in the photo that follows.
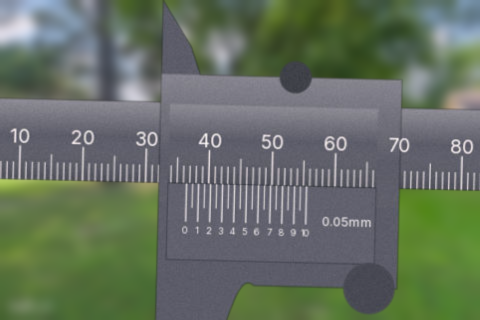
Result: 36.5 mm
